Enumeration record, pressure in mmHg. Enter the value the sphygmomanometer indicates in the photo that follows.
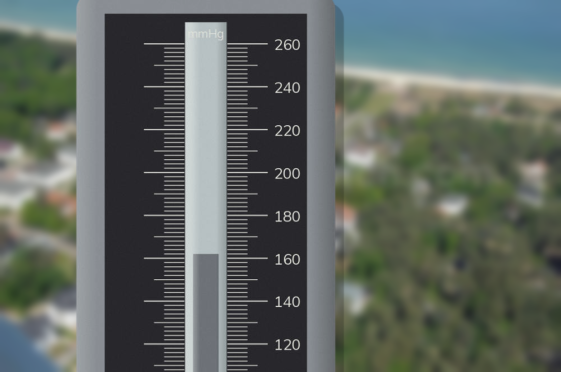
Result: 162 mmHg
